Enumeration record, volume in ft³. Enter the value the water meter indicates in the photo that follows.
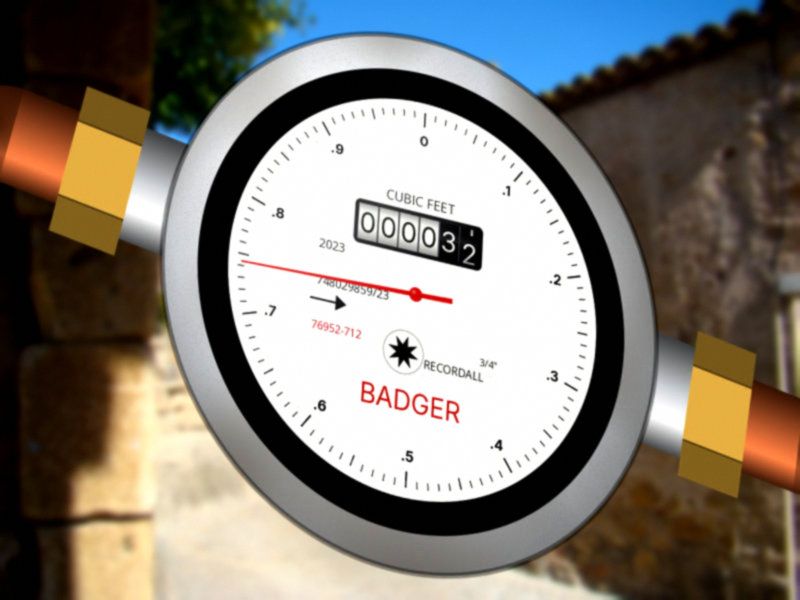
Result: 31.74 ft³
